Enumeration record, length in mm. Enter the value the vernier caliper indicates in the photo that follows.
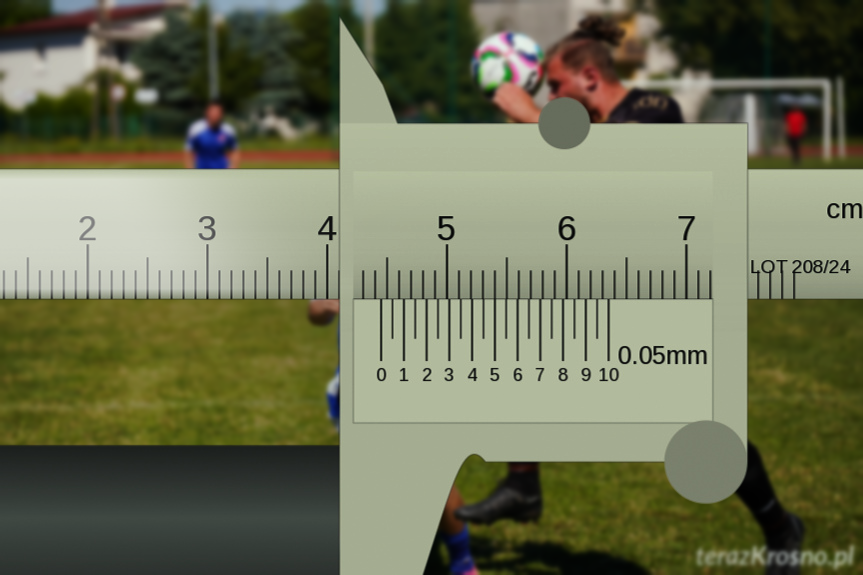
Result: 44.5 mm
